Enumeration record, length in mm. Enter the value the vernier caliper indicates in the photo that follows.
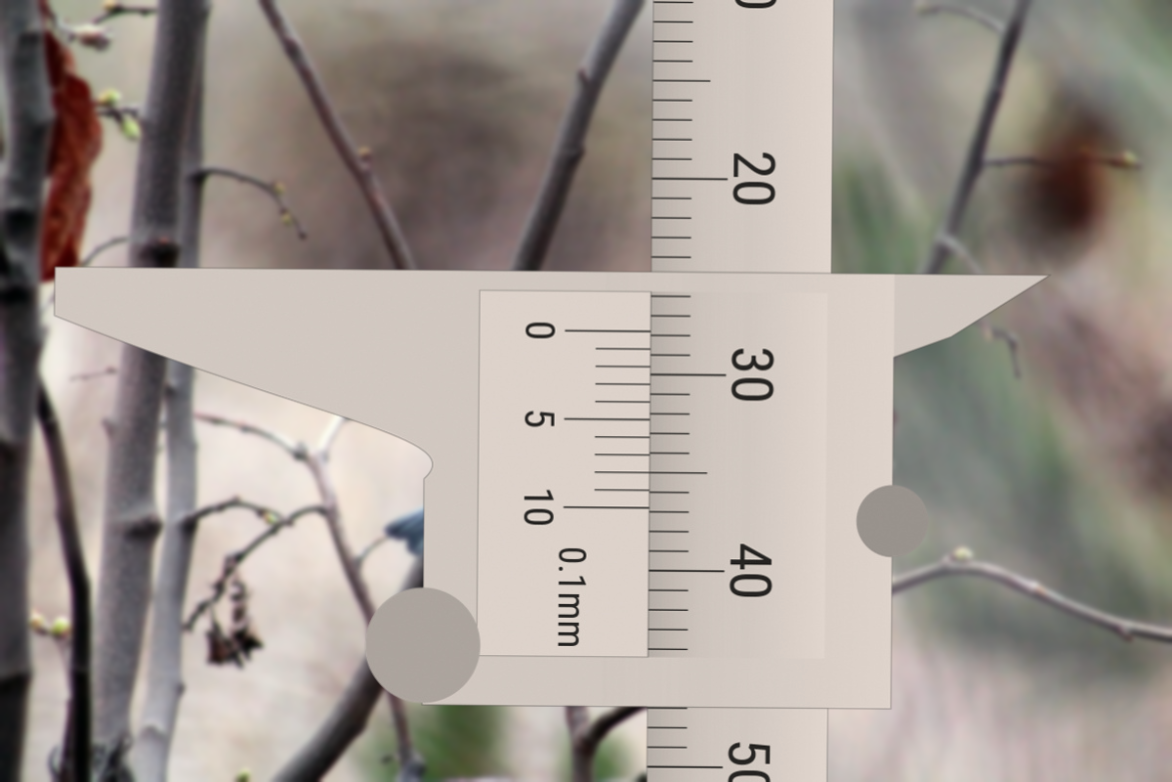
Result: 27.8 mm
